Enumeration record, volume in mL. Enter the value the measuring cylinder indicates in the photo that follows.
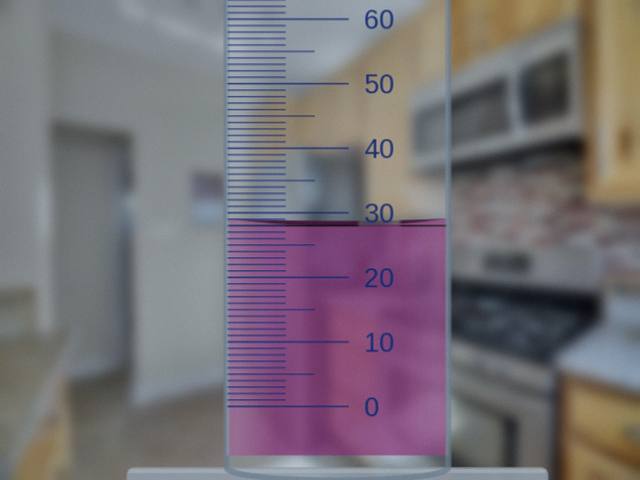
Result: 28 mL
